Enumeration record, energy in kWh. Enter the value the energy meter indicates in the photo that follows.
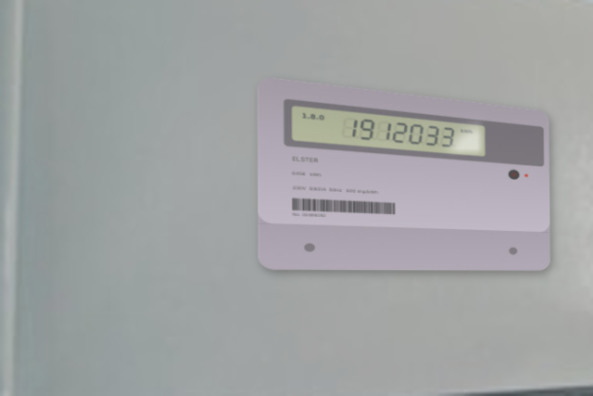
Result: 1912033 kWh
